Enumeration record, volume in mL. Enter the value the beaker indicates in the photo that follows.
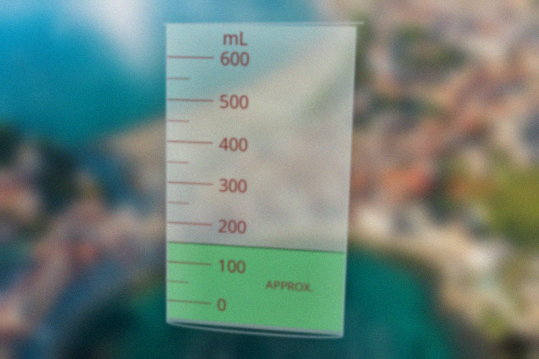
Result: 150 mL
